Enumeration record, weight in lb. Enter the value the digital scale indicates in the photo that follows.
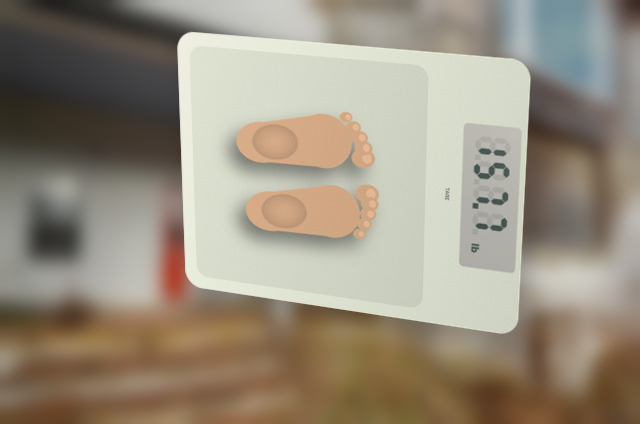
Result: 157.7 lb
